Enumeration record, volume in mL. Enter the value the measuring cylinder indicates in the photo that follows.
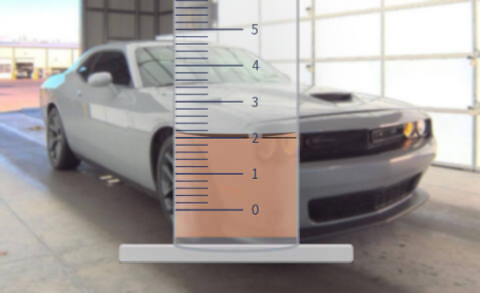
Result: 2 mL
